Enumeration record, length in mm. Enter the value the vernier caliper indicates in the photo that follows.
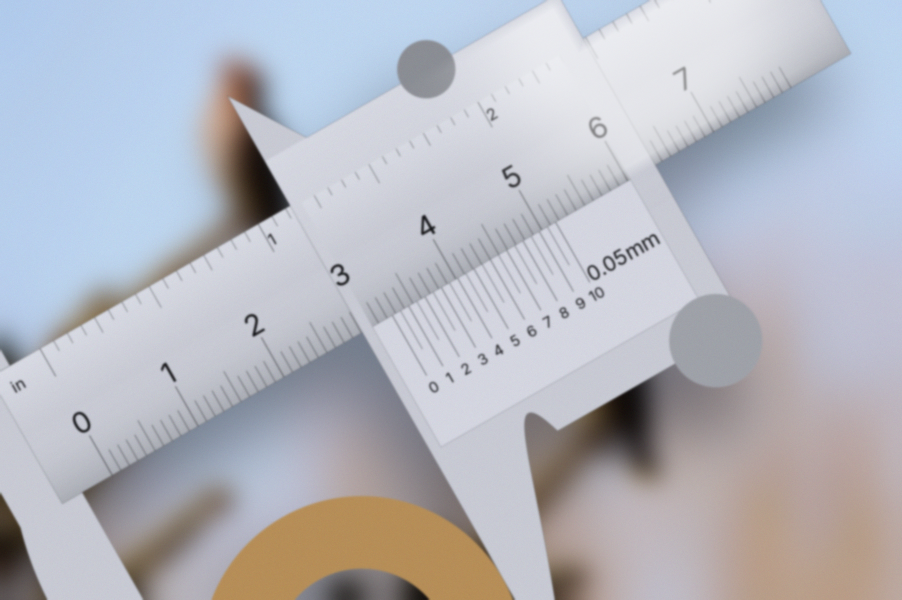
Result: 32.6 mm
